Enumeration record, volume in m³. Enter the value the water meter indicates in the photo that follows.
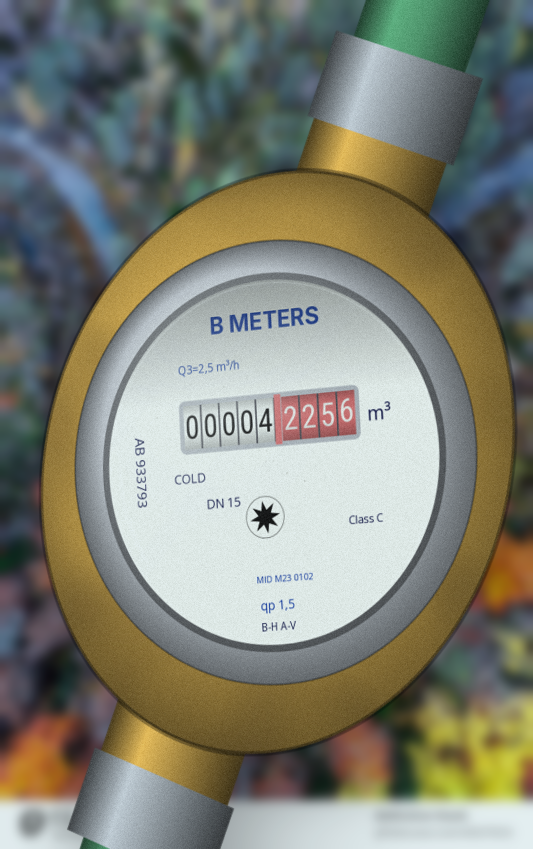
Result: 4.2256 m³
